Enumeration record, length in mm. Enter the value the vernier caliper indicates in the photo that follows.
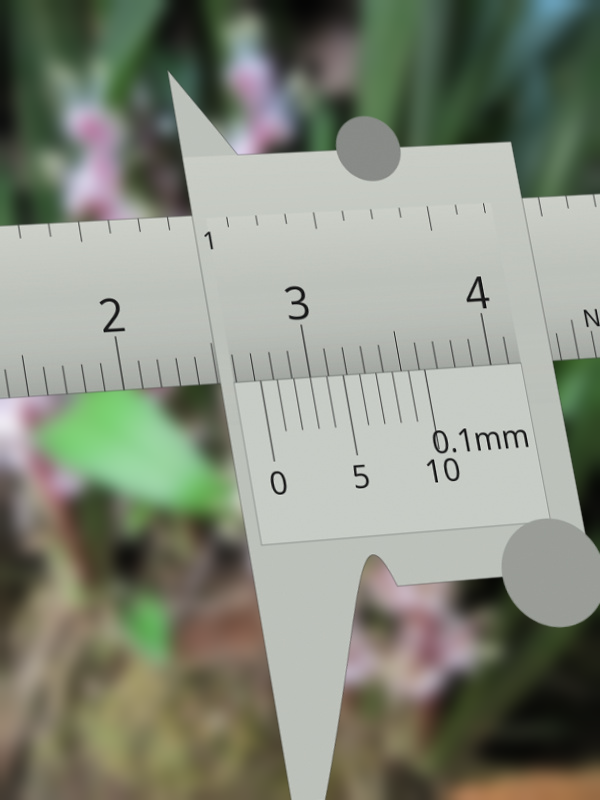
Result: 27.3 mm
